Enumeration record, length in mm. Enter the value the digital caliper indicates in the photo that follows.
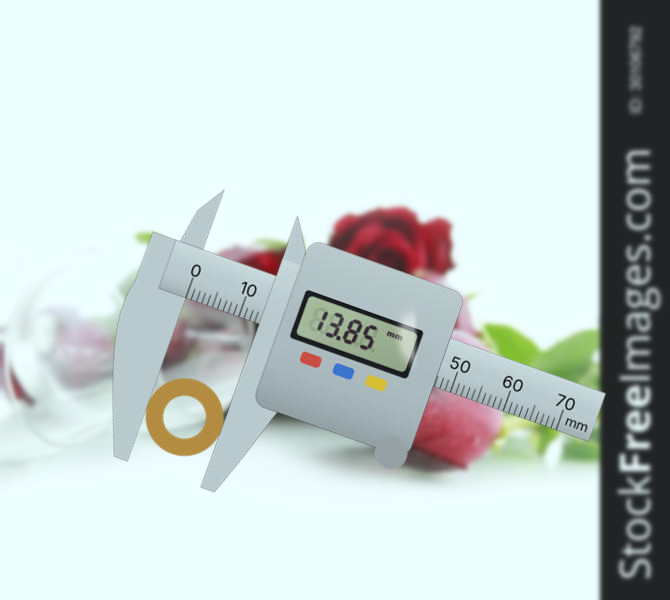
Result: 13.85 mm
